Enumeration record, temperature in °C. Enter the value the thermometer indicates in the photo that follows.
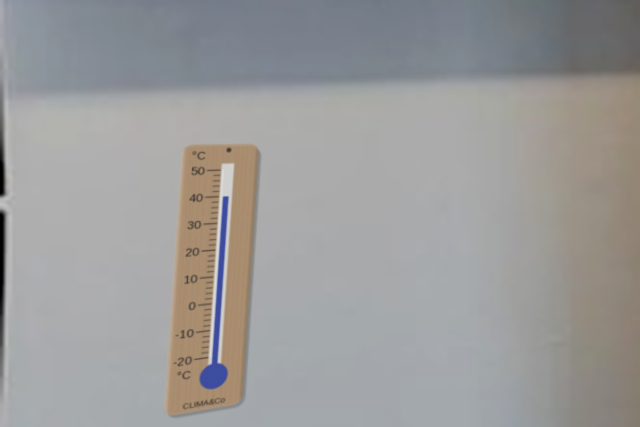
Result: 40 °C
